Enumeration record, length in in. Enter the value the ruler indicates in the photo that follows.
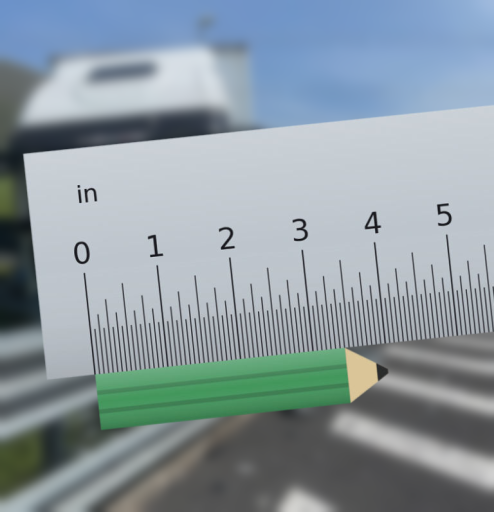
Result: 4 in
